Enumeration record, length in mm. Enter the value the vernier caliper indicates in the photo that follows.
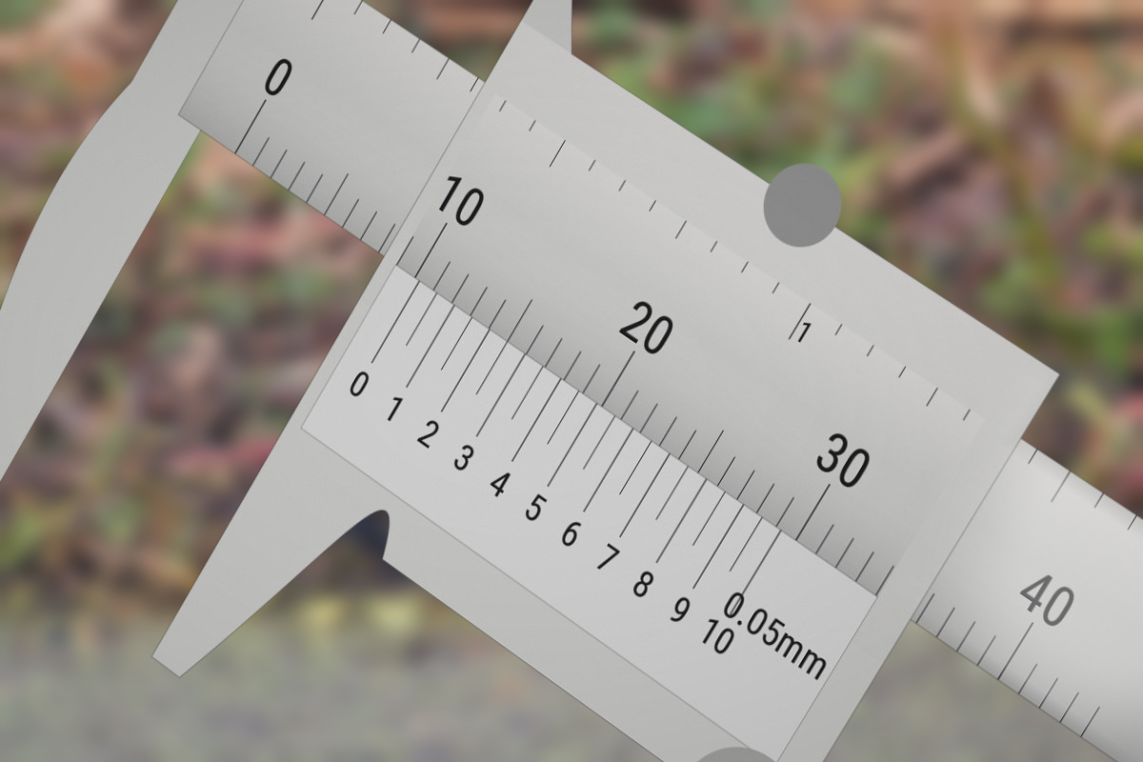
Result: 10.25 mm
